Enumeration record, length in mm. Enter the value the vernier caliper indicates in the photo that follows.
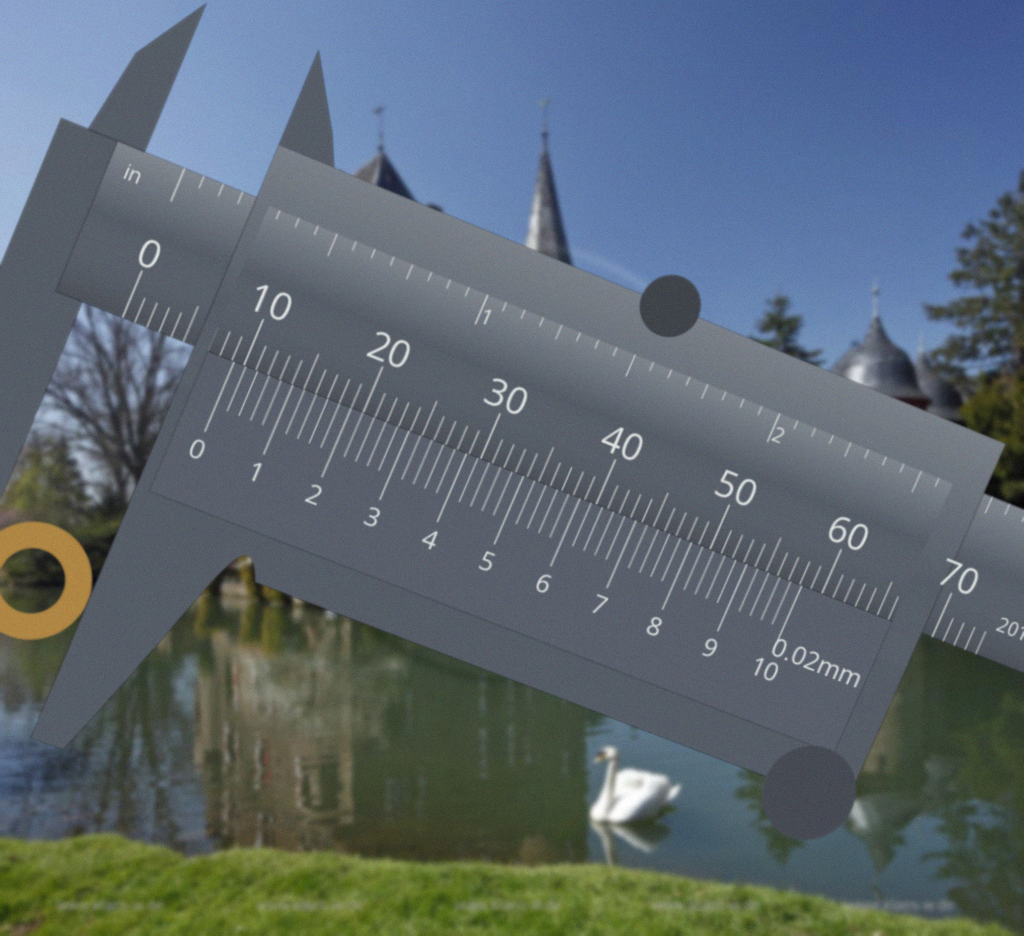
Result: 9.2 mm
